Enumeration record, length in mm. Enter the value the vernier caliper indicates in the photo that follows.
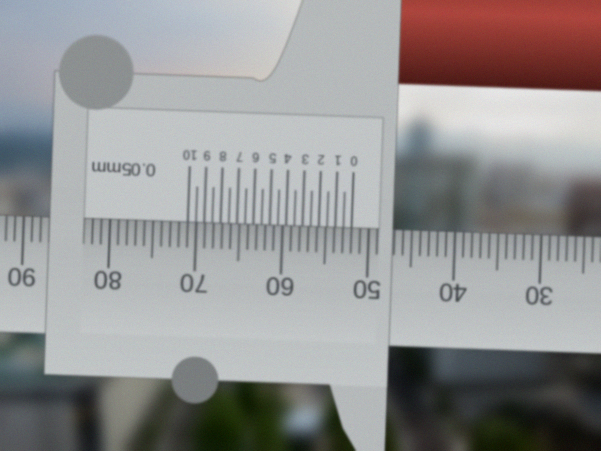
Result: 52.0 mm
